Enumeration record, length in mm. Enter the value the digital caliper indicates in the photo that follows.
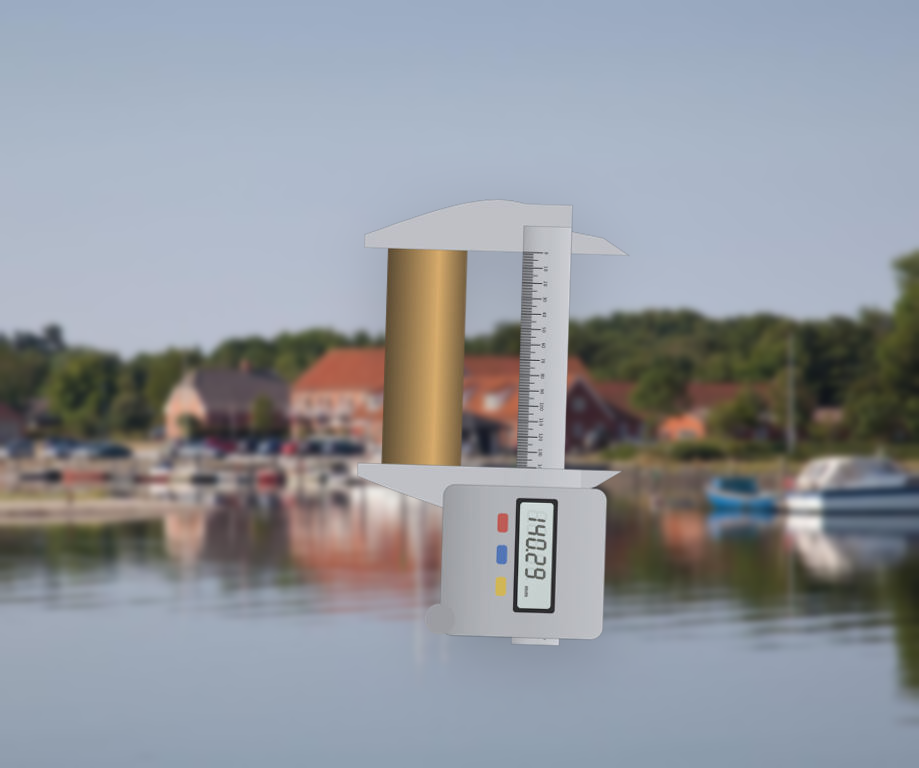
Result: 140.29 mm
